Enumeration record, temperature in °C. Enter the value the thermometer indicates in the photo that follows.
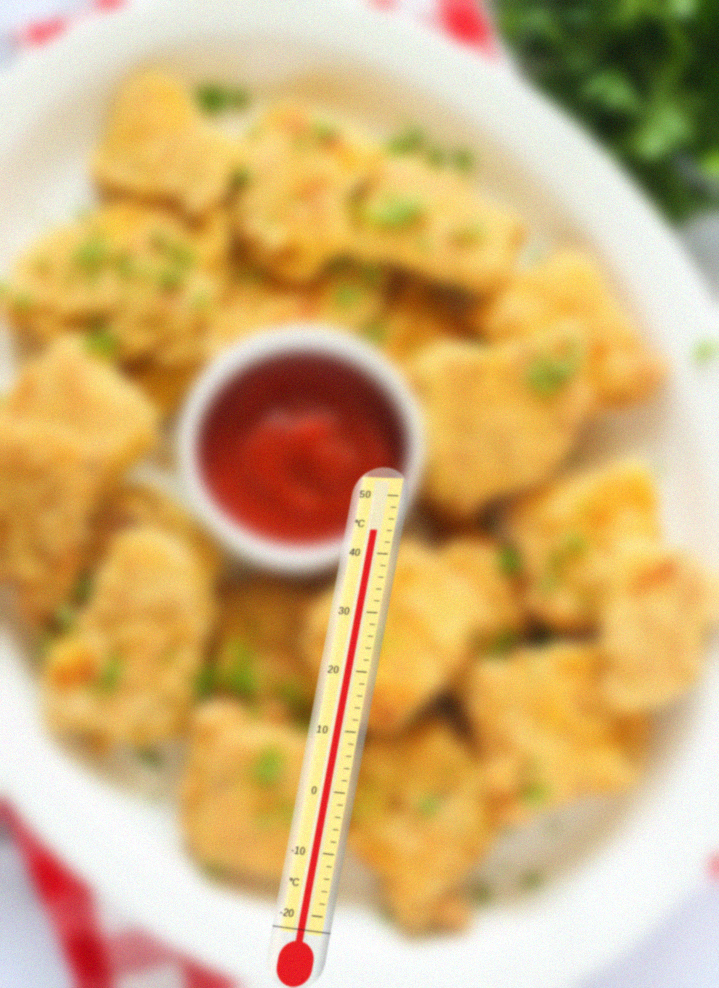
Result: 44 °C
